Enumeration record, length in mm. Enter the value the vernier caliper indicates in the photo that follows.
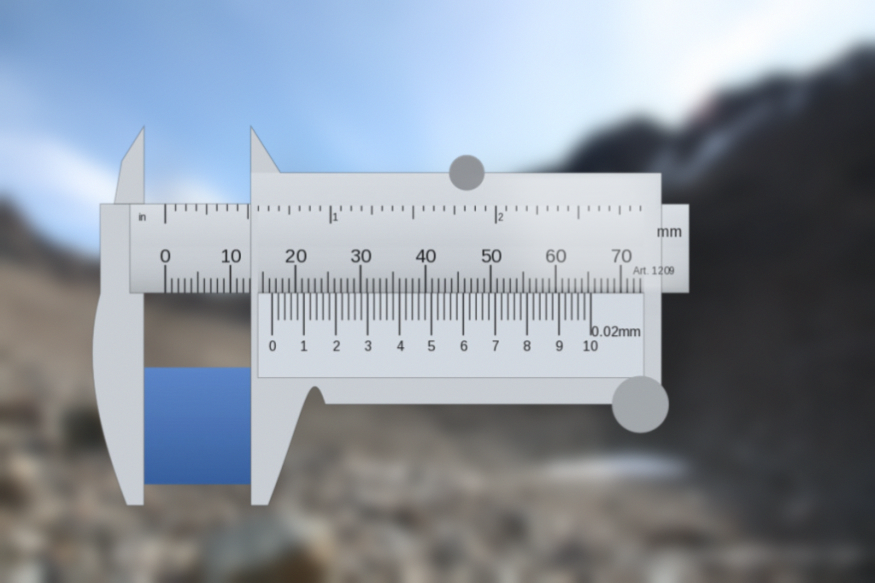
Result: 16.4 mm
